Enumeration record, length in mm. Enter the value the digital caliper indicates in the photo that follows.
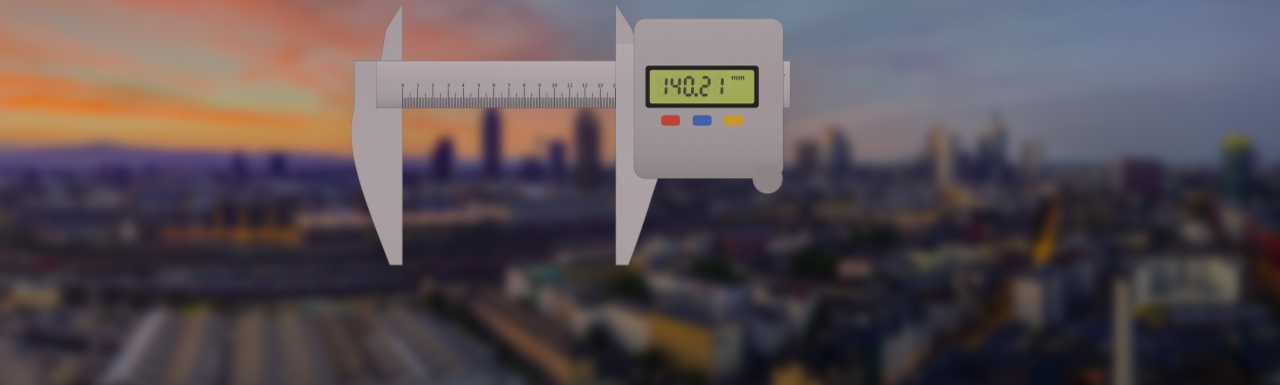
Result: 140.21 mm
